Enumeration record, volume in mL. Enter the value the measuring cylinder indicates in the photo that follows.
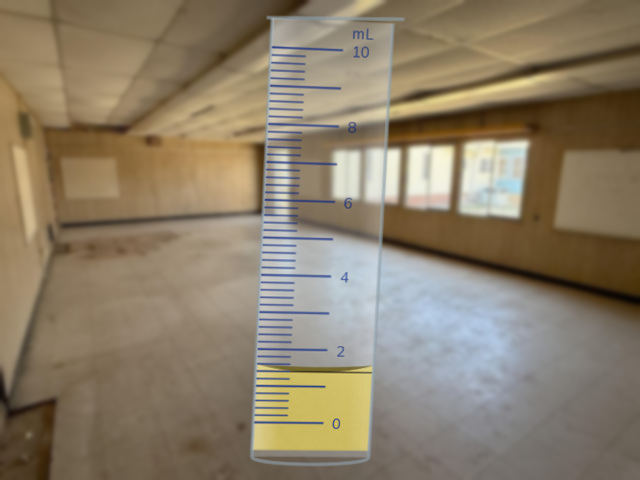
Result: 1.4 mL
